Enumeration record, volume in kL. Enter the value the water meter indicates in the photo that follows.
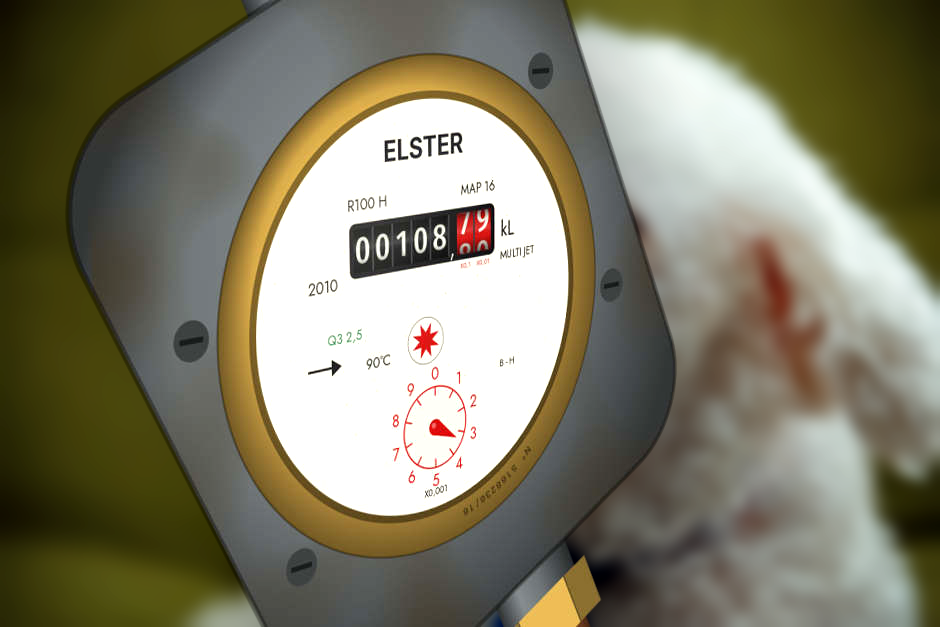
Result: 108.793 kL
